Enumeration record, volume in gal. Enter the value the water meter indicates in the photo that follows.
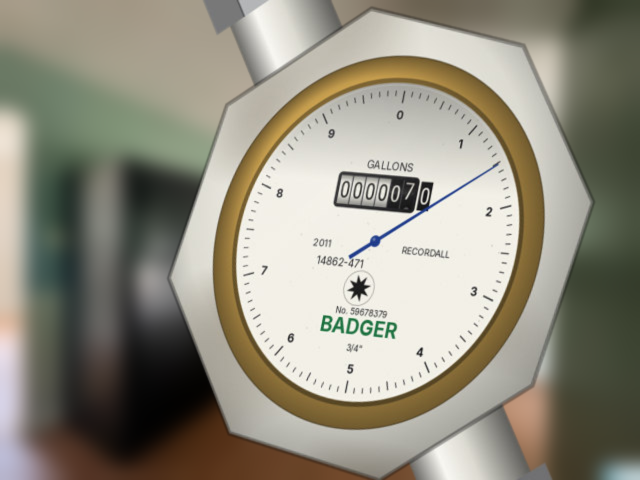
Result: 71.5 gal
